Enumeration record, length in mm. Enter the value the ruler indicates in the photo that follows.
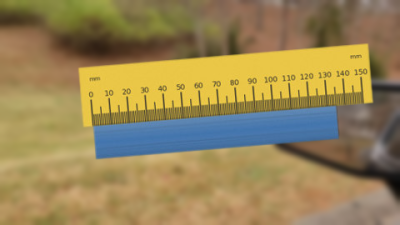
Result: 135 mm
